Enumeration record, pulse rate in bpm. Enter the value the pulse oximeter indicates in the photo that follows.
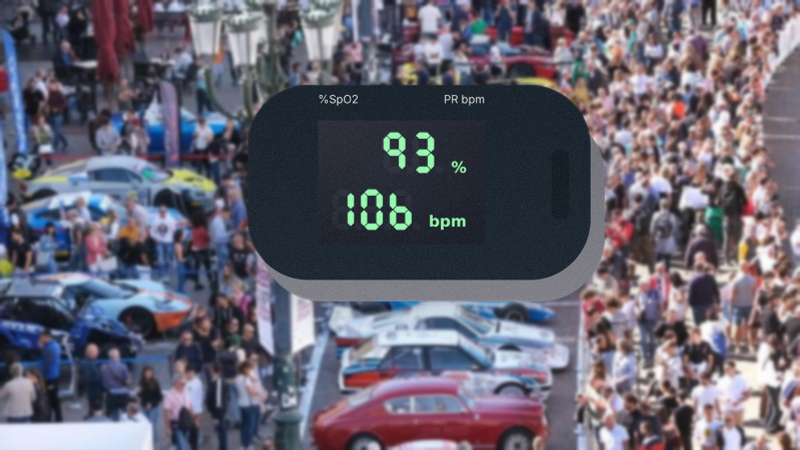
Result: 106 bpm
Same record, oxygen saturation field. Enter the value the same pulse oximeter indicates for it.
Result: 93 %
